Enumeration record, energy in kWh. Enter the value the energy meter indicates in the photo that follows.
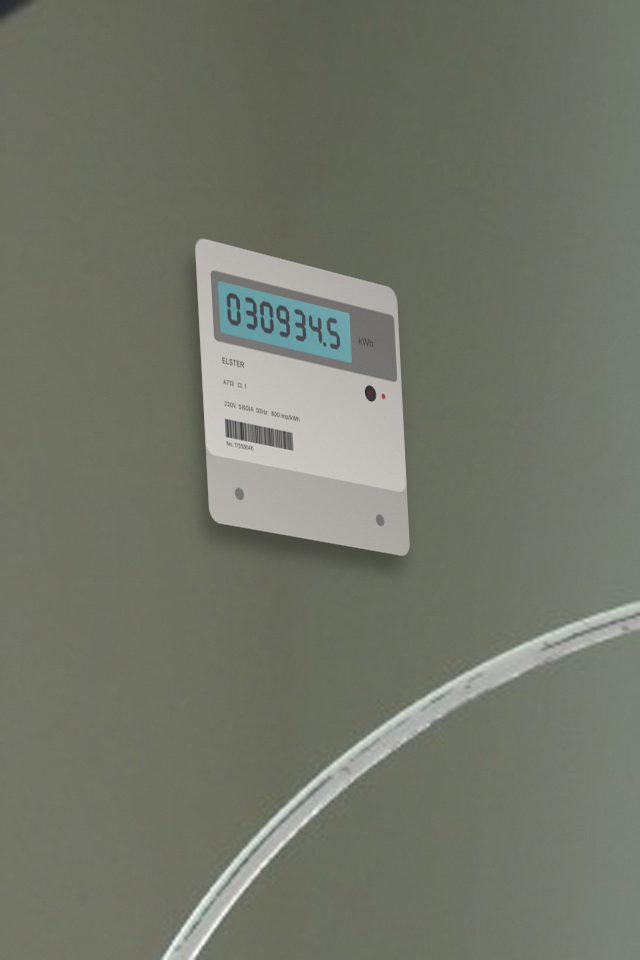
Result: 30934.5 kWh
